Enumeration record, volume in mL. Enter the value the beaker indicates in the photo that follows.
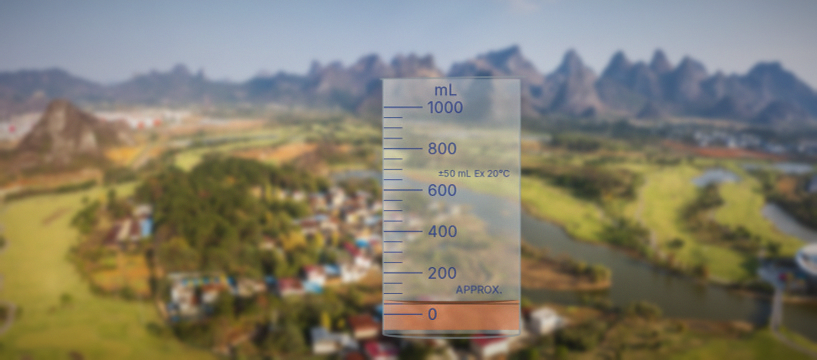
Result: 50 mL
